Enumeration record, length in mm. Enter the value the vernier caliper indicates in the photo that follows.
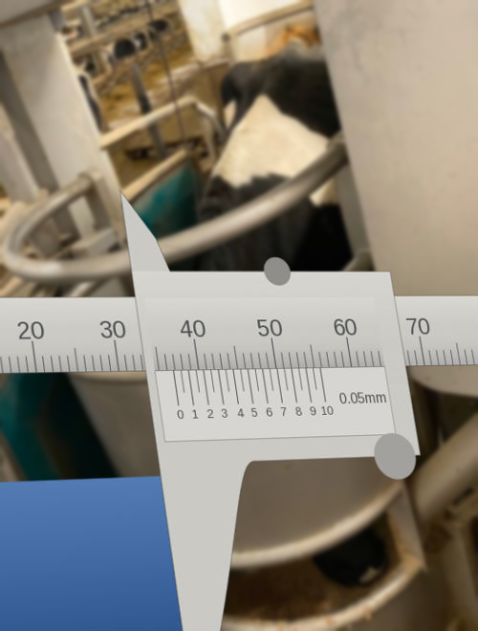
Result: 36.8 mm
